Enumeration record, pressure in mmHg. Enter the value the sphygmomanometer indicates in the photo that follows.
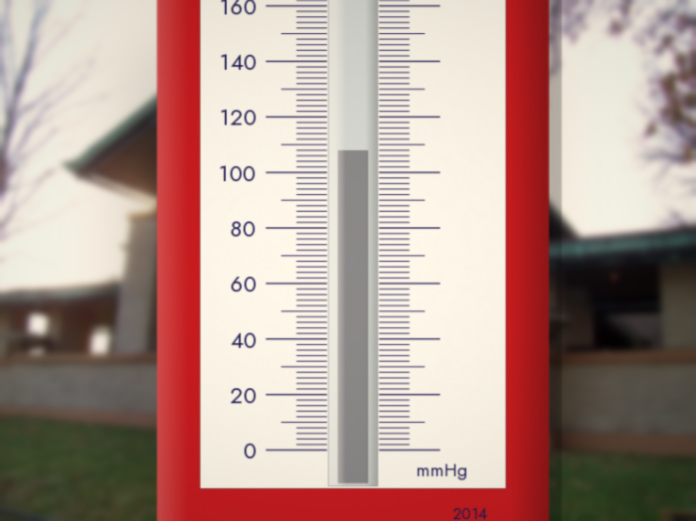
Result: 108 mmHg
